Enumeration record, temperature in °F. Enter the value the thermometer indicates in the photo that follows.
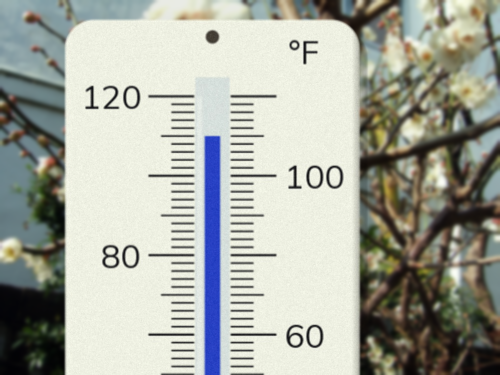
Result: 110 °F
